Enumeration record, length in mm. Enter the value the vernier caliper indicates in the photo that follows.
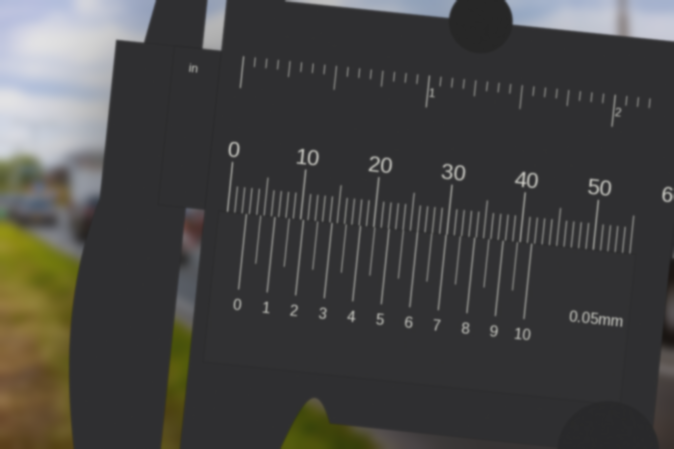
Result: 2.6 mm
